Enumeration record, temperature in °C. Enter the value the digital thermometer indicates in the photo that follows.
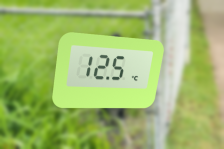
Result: 12.5 °C
